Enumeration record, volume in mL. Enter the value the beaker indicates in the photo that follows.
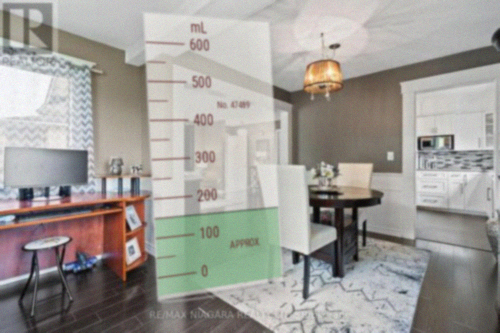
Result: 150 mL
